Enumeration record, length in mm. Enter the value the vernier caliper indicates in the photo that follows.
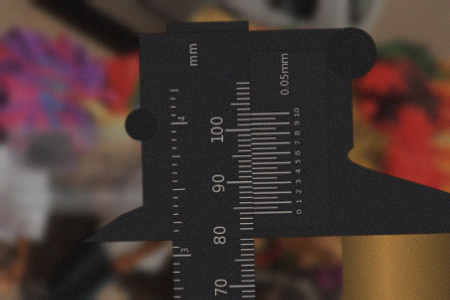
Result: 84.0 mm
